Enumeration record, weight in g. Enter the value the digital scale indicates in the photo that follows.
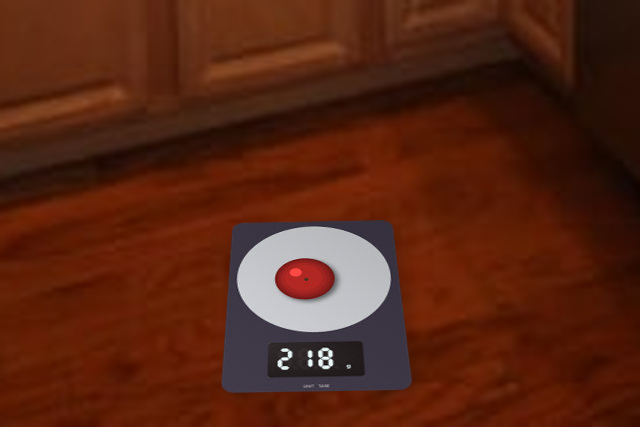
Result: 218 g
